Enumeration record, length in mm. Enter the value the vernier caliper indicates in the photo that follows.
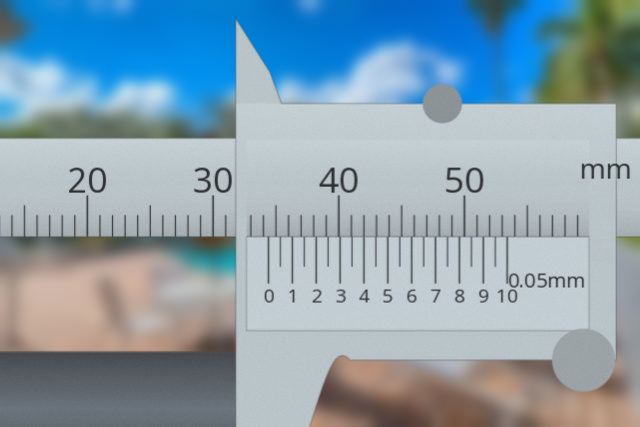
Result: 34.4 mm
